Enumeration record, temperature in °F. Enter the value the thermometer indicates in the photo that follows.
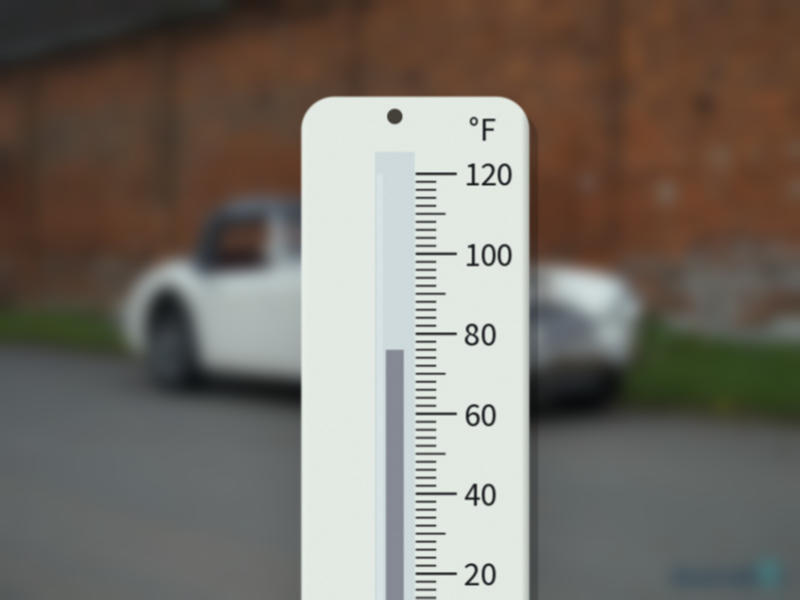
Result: 76 °F
